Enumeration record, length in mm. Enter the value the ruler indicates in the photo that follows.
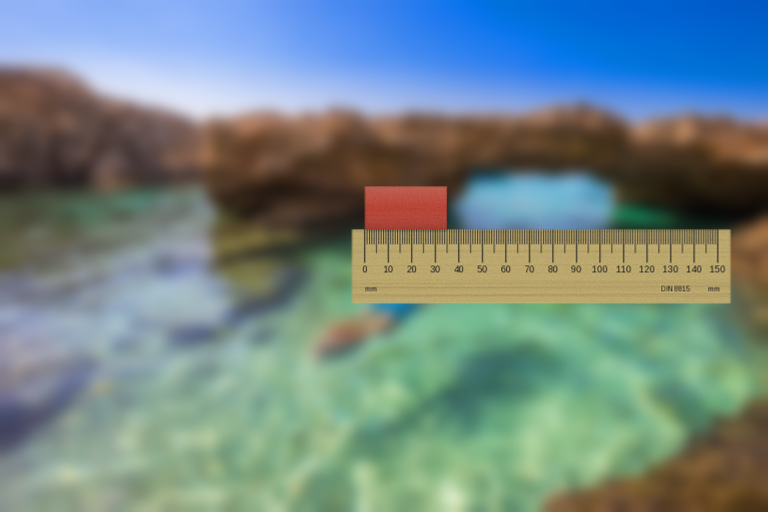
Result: 35 mm
